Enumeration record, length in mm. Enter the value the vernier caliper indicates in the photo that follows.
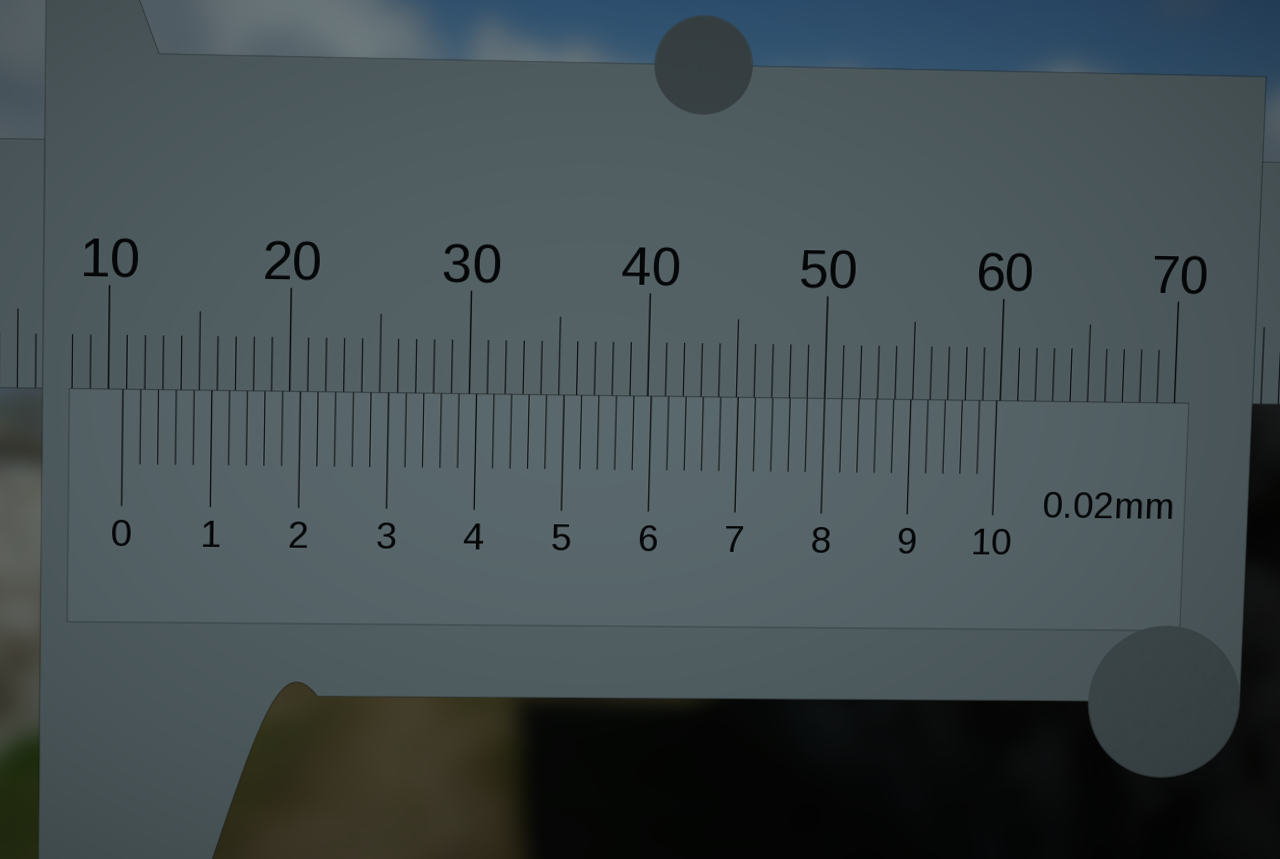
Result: 10.8 mm
